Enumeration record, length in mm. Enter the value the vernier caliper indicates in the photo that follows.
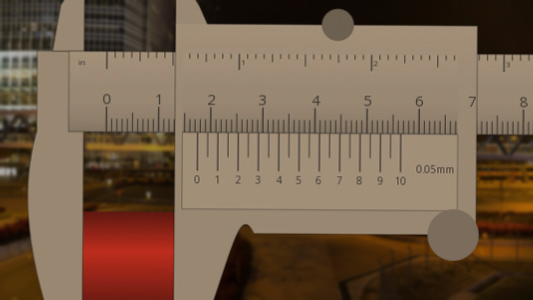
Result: 17.5 mm
